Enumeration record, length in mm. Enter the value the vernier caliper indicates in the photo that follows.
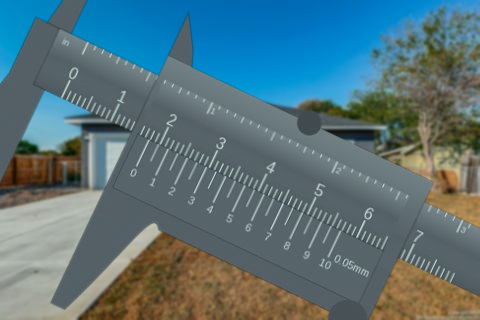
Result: 17.8 mm
